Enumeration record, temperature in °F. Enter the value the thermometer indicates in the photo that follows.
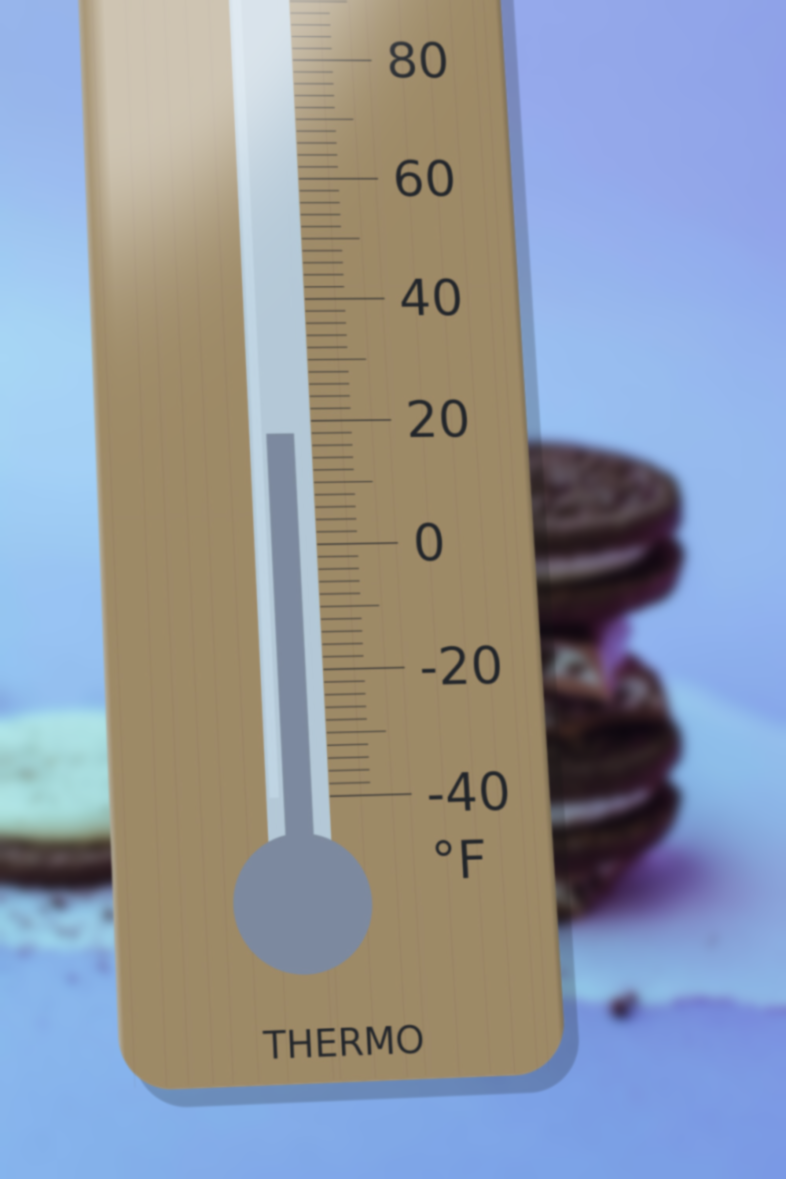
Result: 18 °F
